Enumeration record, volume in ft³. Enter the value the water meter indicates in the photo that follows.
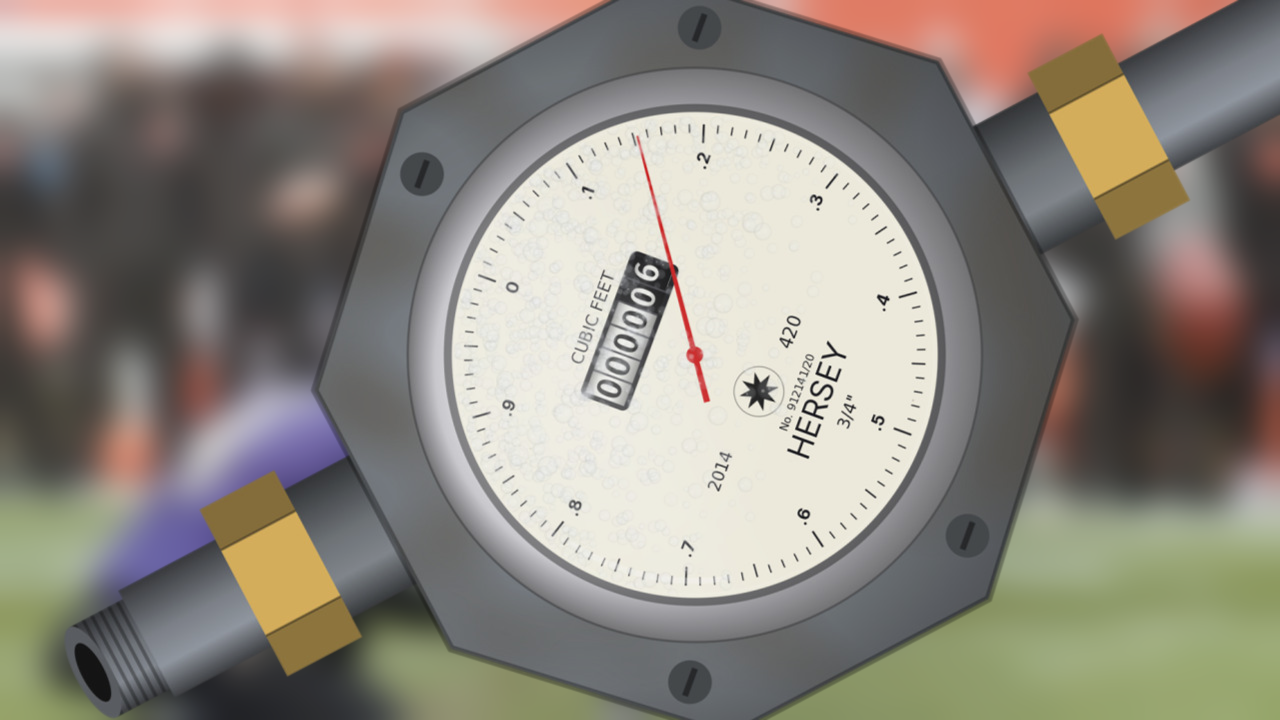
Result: 6.15 ft³
